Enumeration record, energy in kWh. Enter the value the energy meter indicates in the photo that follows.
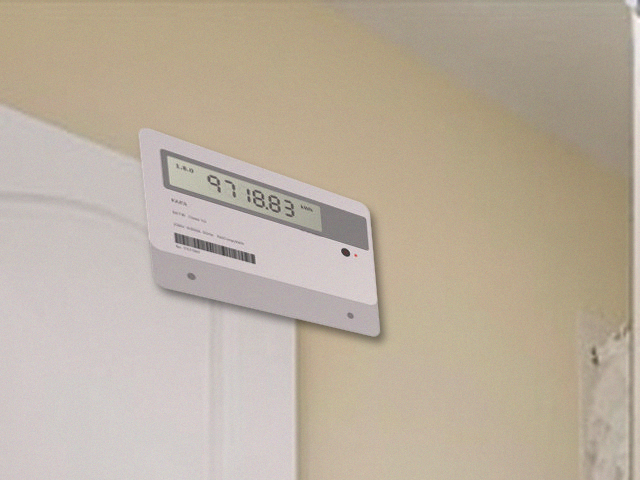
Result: 9718.83 kWh
